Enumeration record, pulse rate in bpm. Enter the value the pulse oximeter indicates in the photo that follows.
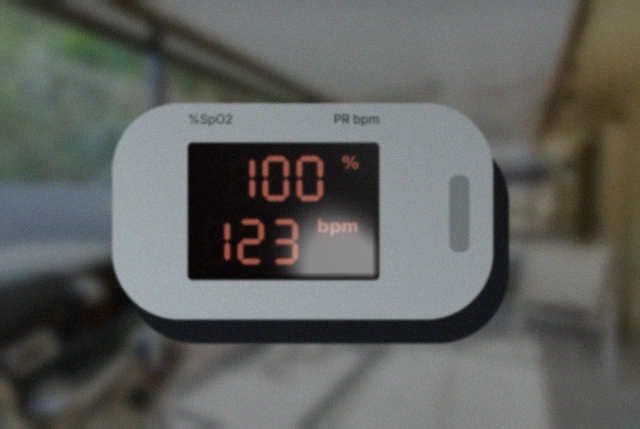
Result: 123 bpm
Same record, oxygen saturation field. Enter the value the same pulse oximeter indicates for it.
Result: 100 %
